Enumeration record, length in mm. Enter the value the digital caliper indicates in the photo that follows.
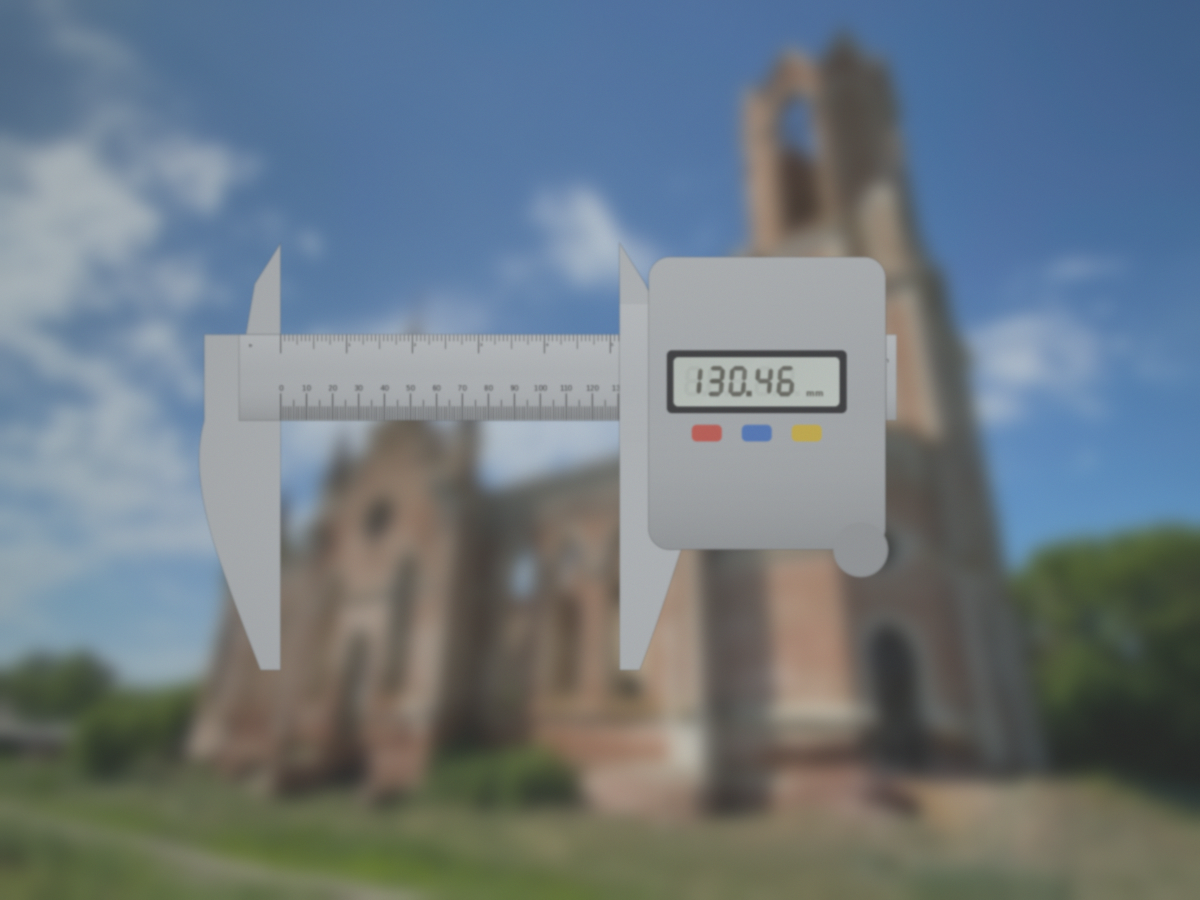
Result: 130.46 mm
